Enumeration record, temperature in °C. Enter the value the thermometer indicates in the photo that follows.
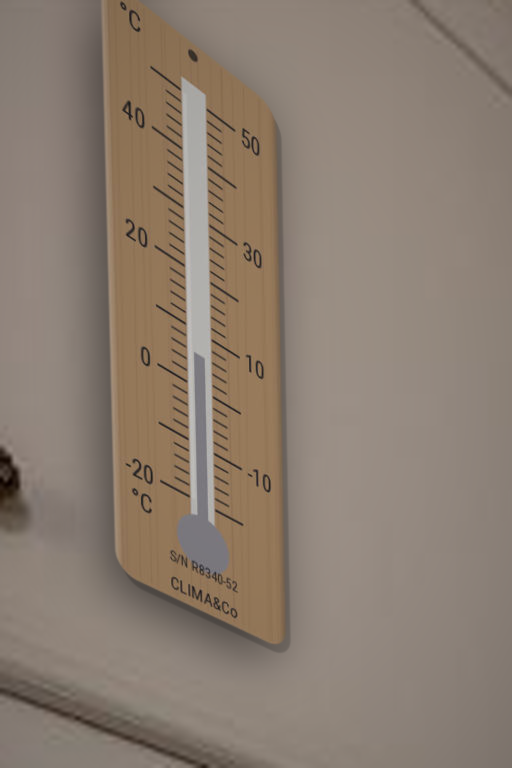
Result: 6 °C
